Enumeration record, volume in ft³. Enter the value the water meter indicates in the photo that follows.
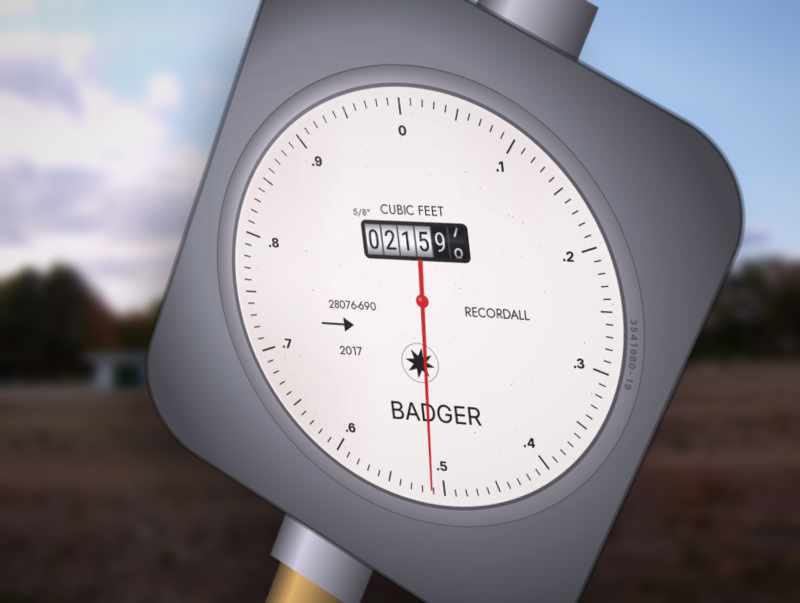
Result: 21597.51 ft³
